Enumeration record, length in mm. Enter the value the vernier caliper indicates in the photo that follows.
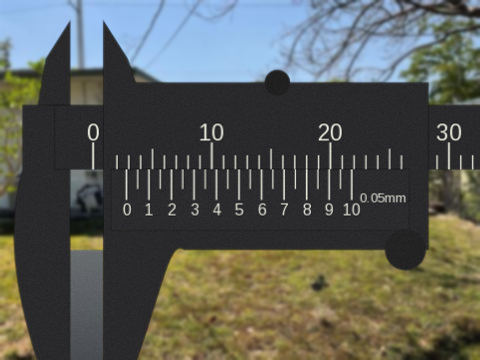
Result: 2.8 mm
